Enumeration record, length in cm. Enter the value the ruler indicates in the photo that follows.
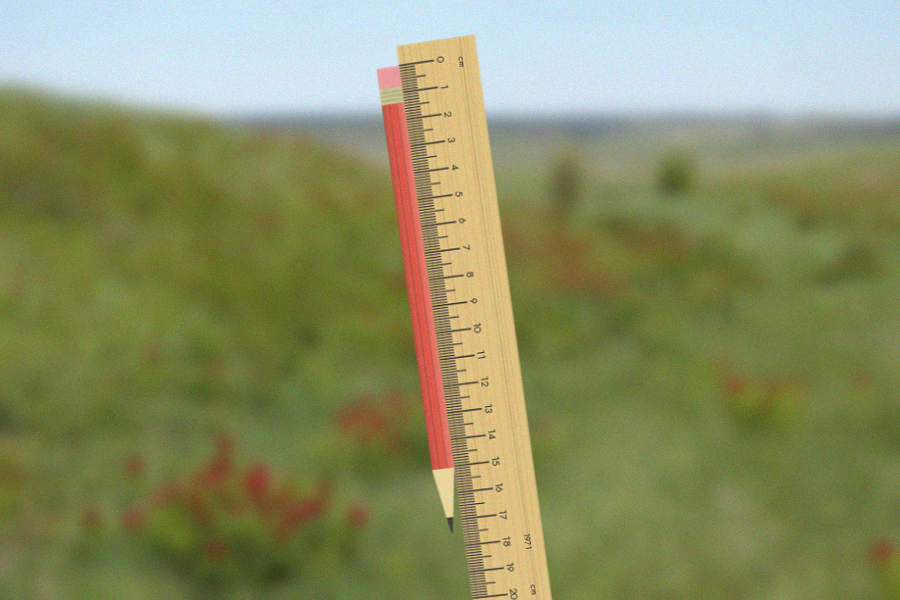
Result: 17.5 cm
